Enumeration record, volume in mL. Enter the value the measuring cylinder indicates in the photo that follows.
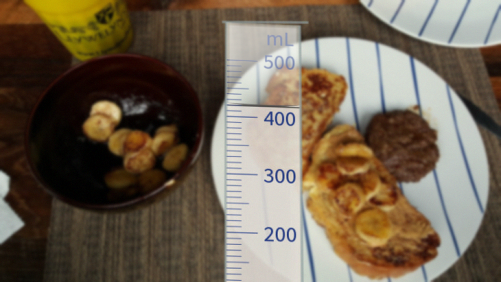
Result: 420 mL
